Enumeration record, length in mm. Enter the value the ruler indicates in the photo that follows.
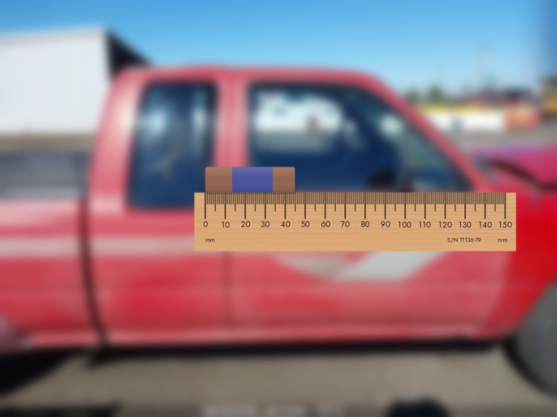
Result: 45 mm
